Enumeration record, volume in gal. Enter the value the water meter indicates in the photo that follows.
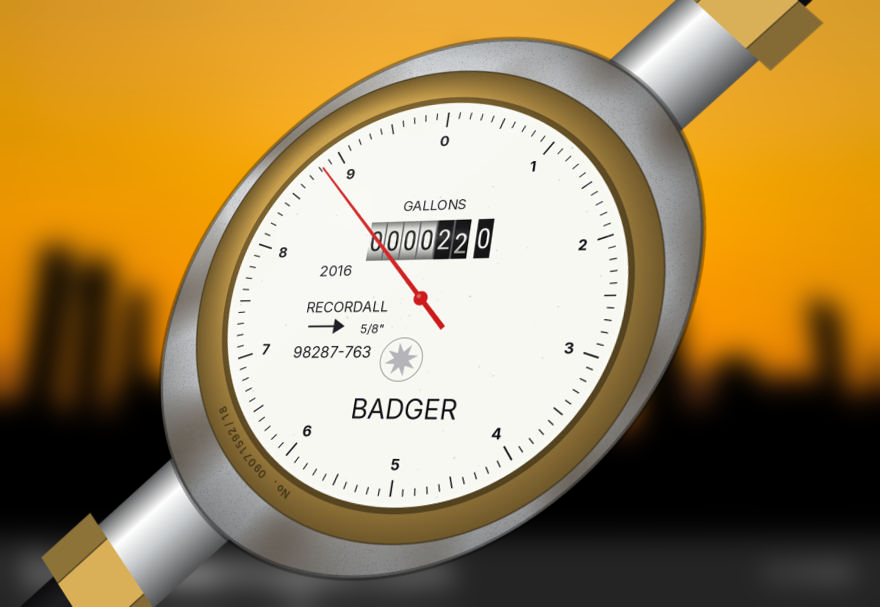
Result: 218.8 gal
